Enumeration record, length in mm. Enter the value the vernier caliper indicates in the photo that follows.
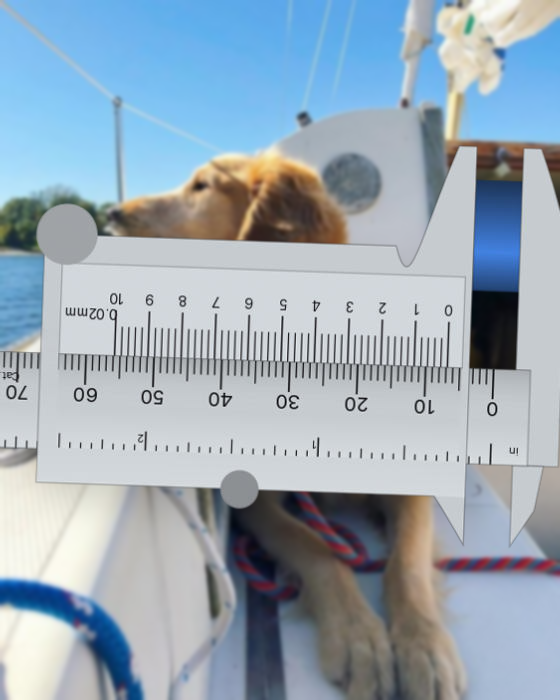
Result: 6.8 mm
